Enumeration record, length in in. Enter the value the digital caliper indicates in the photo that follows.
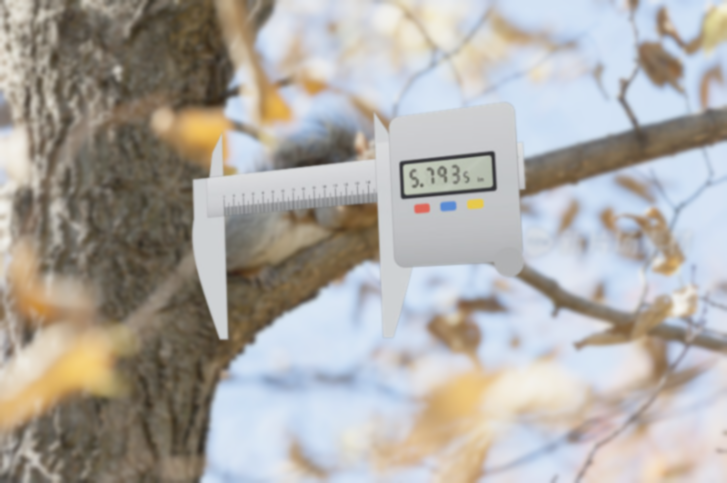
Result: 5.7935 in
